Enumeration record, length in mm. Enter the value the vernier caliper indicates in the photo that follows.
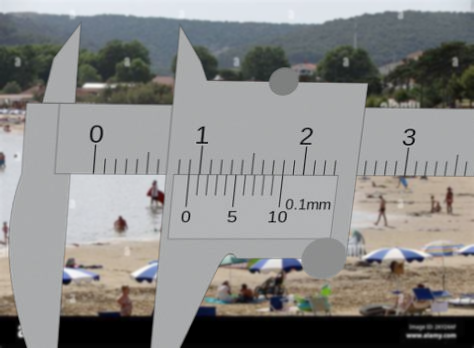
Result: 9.0 mm
